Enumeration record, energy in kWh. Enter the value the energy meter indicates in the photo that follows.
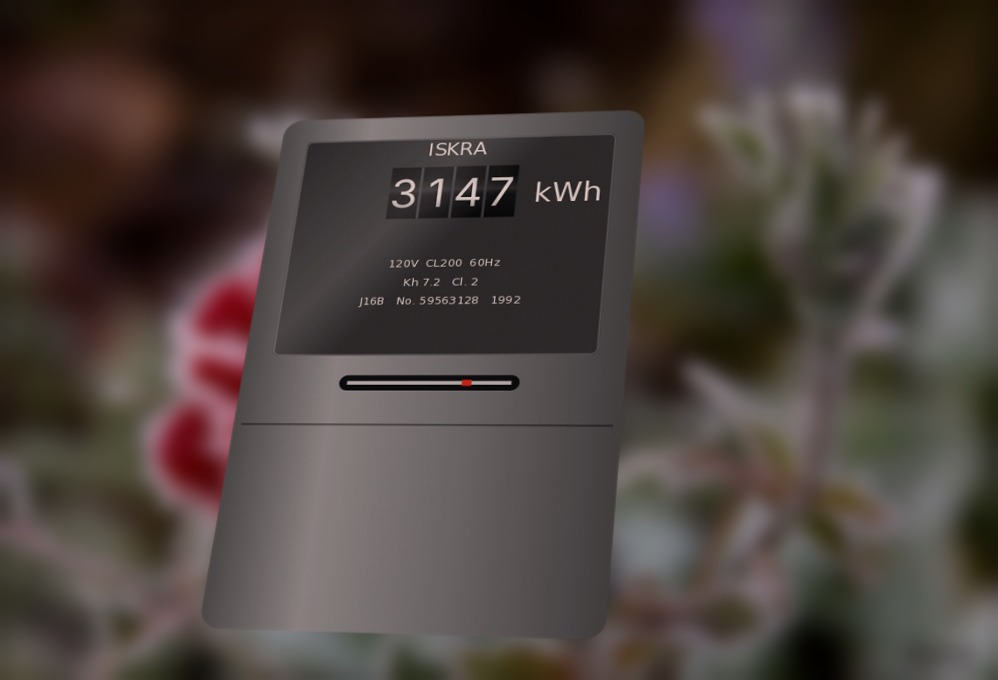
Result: 3147 kWh
